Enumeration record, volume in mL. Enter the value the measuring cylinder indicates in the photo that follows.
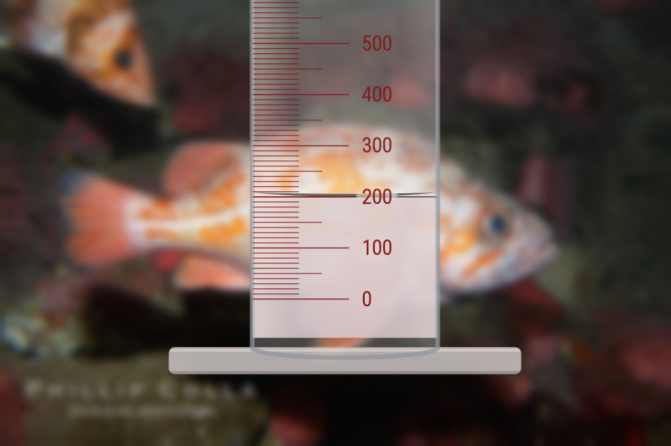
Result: 200 mL
